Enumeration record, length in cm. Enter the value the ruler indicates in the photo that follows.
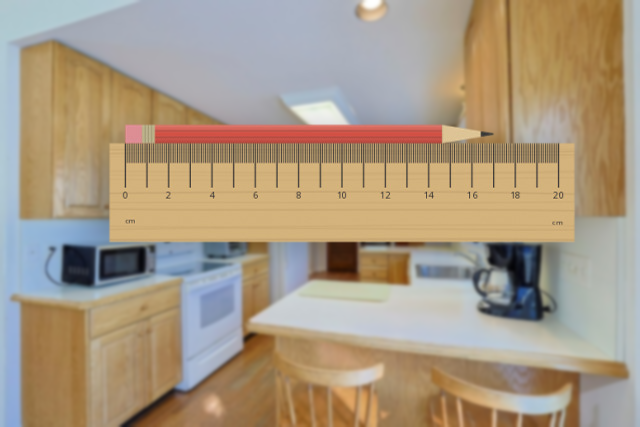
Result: 17 cm
